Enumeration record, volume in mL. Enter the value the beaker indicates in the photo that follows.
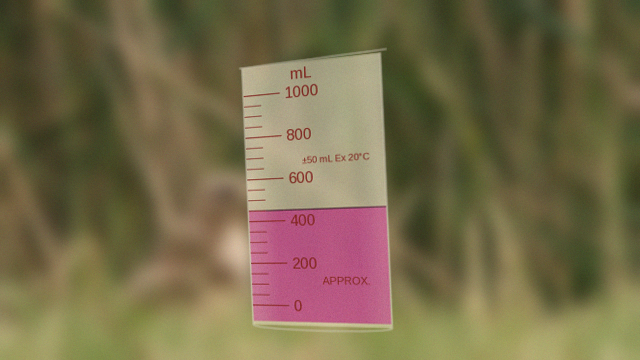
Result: 450 mL
